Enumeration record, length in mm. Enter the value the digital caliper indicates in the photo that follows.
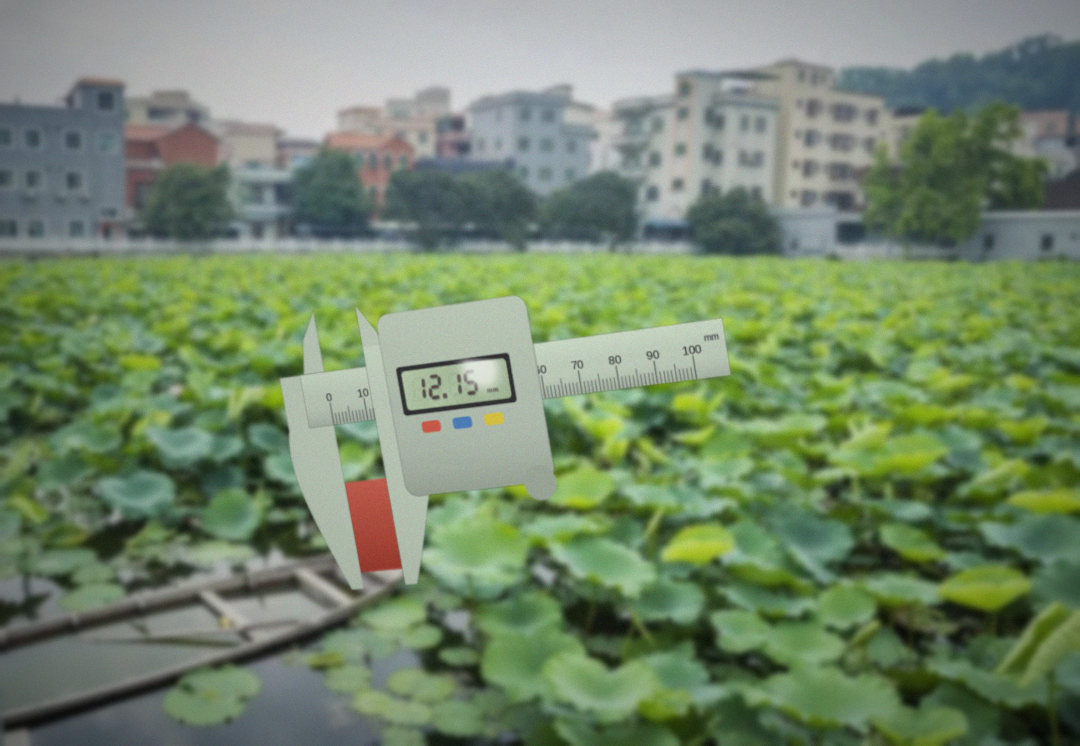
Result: 12.15 mm
